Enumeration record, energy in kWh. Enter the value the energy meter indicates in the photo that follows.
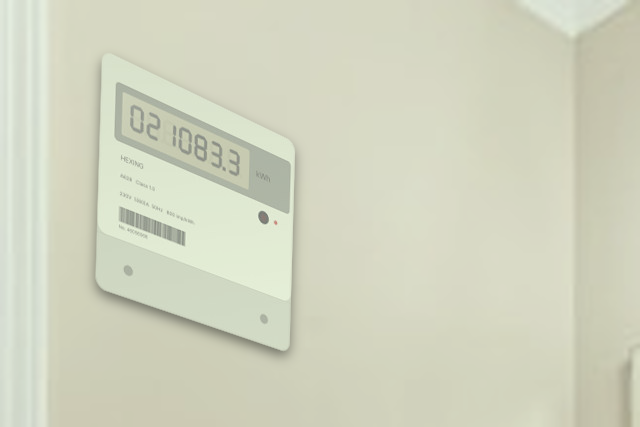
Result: 21083.3 kWh
